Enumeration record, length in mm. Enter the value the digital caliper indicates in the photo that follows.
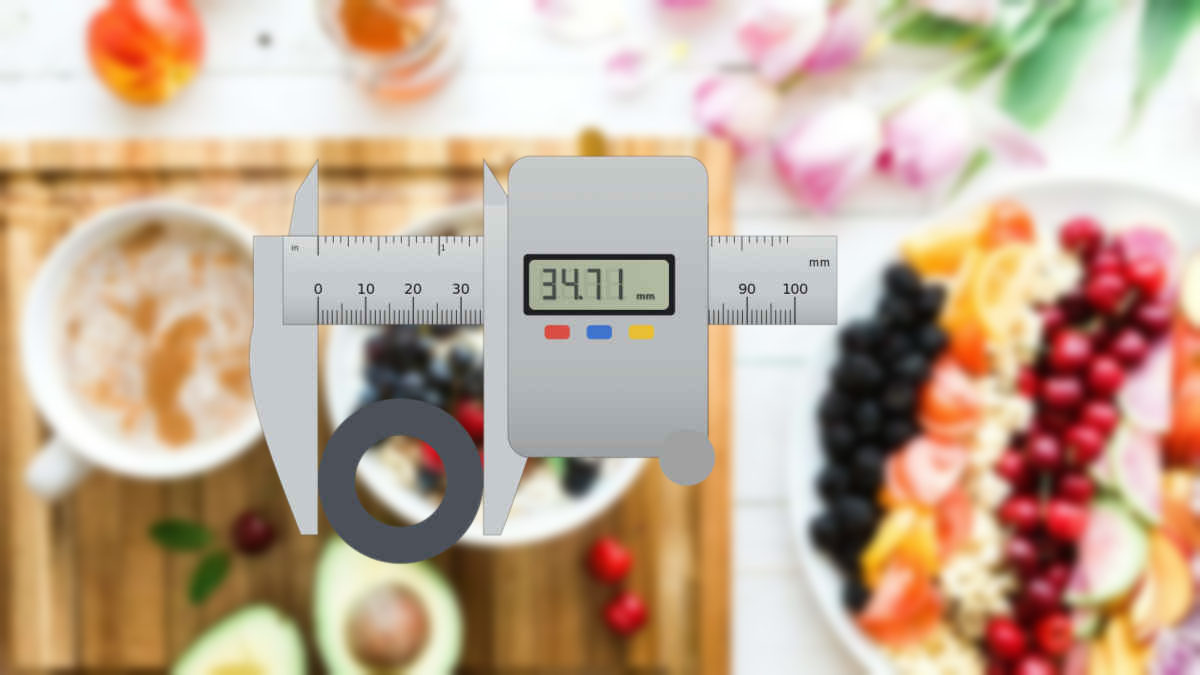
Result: 34.71 mm
